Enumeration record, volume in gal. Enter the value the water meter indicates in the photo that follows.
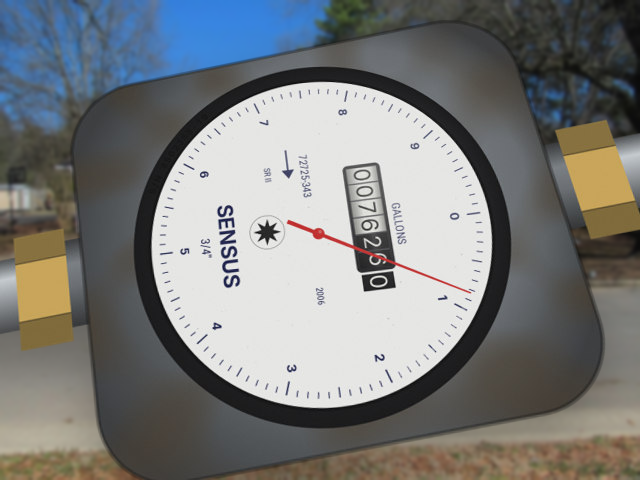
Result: 76260.8 gal
